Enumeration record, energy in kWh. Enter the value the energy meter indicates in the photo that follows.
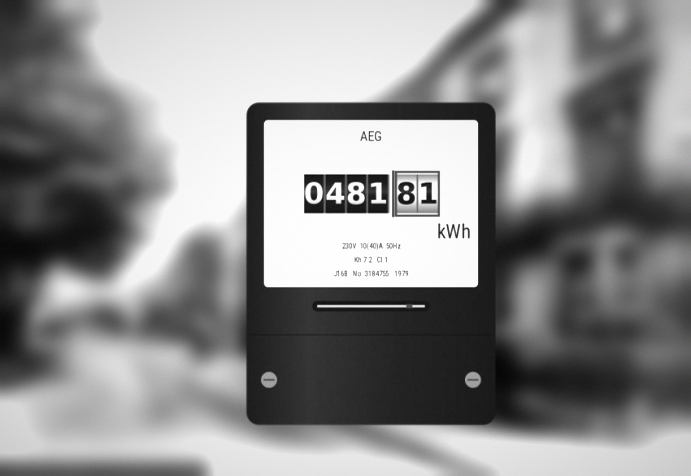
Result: 481.81 kWh
